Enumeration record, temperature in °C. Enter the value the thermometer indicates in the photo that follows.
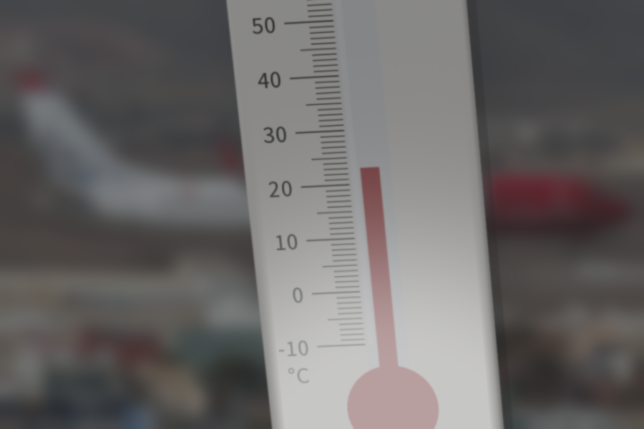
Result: 23 °C
